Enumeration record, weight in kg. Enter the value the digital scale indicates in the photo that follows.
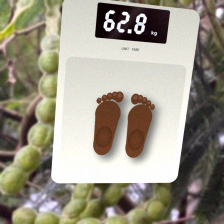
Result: 62.8 kg
